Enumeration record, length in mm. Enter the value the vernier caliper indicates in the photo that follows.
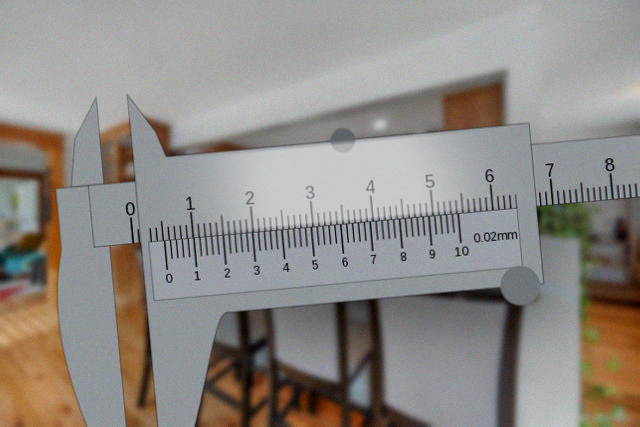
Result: 5.2 mm
